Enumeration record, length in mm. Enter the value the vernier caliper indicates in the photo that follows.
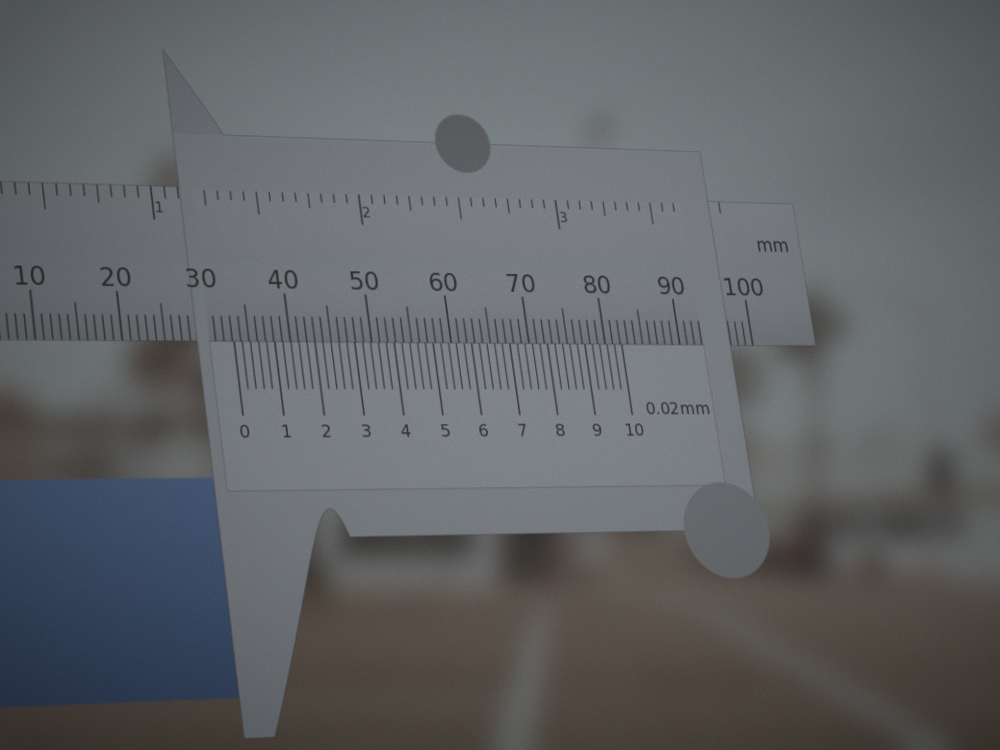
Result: 33.2 mm
